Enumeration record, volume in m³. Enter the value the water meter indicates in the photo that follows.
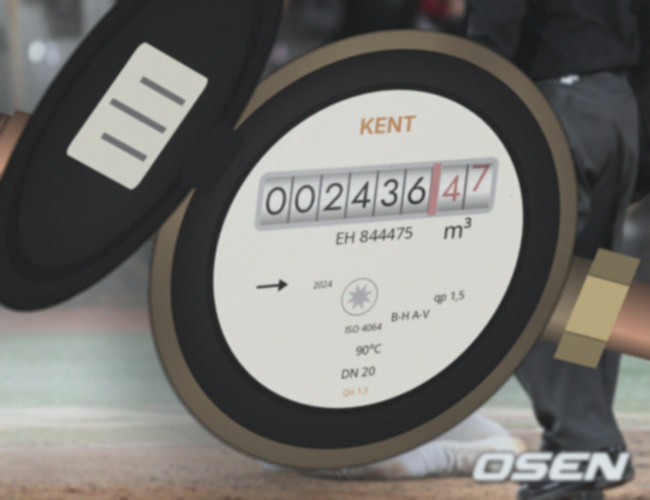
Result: 2436.47 m³
